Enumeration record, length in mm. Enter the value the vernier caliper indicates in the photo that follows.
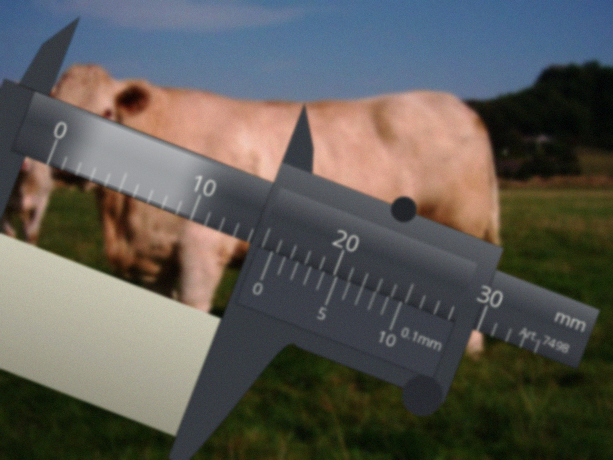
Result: 15.7 mm
